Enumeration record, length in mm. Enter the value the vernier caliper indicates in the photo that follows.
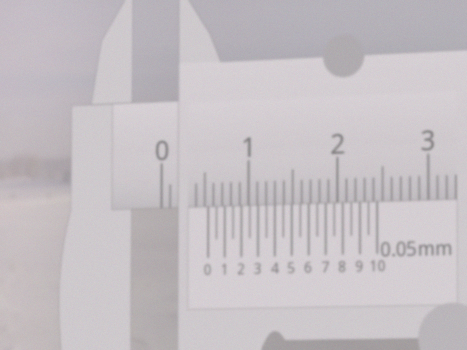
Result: 5.4 mm
